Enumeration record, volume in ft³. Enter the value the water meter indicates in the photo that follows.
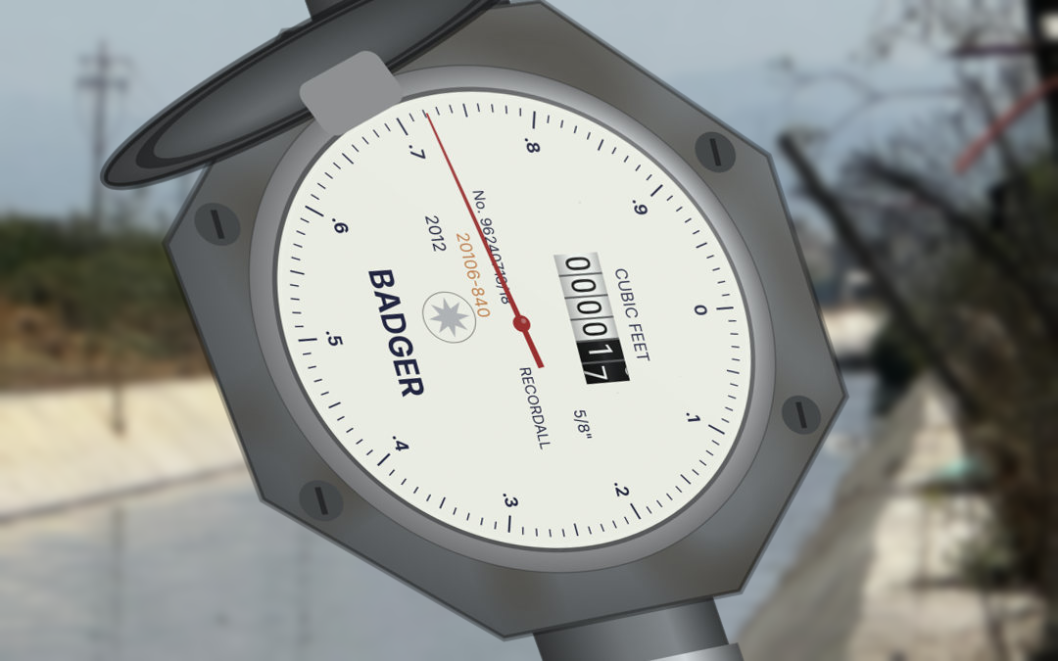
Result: 16.72 ft³
